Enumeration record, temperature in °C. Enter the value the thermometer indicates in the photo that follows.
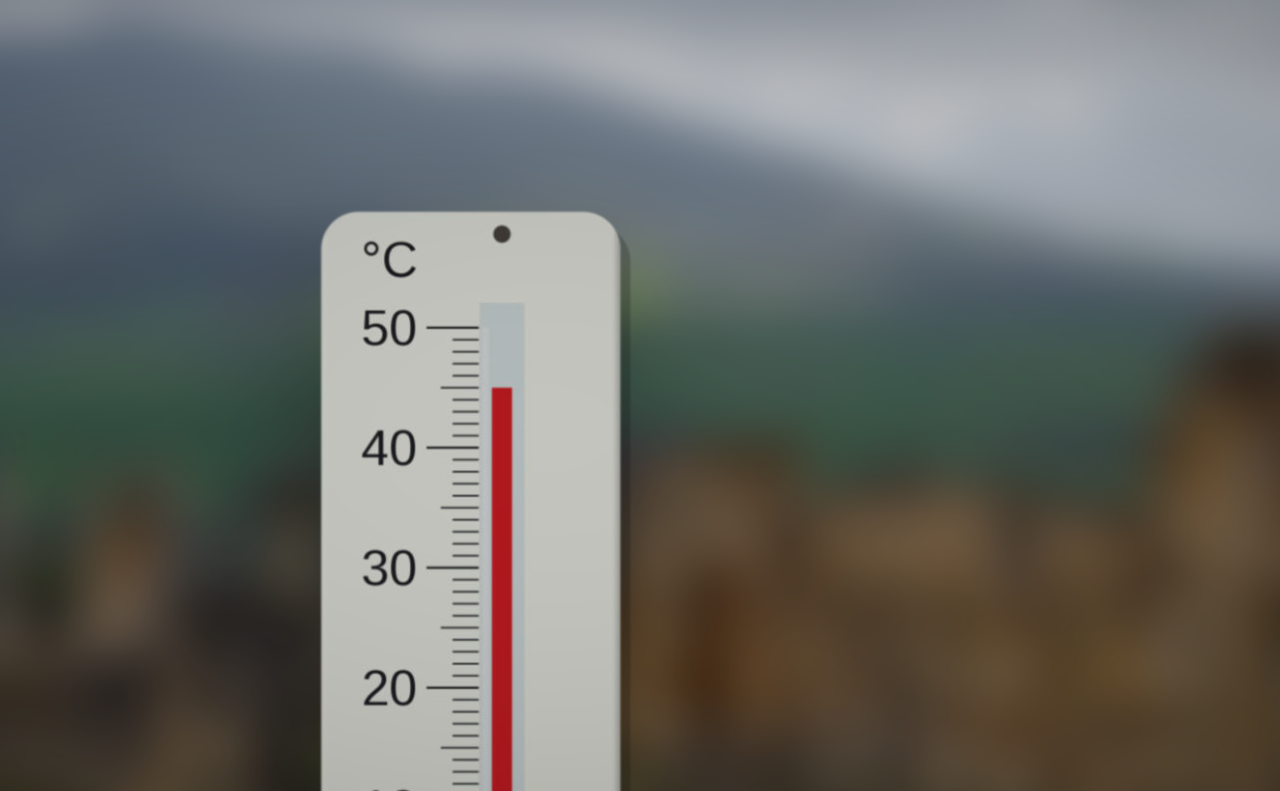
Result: 45 °C
